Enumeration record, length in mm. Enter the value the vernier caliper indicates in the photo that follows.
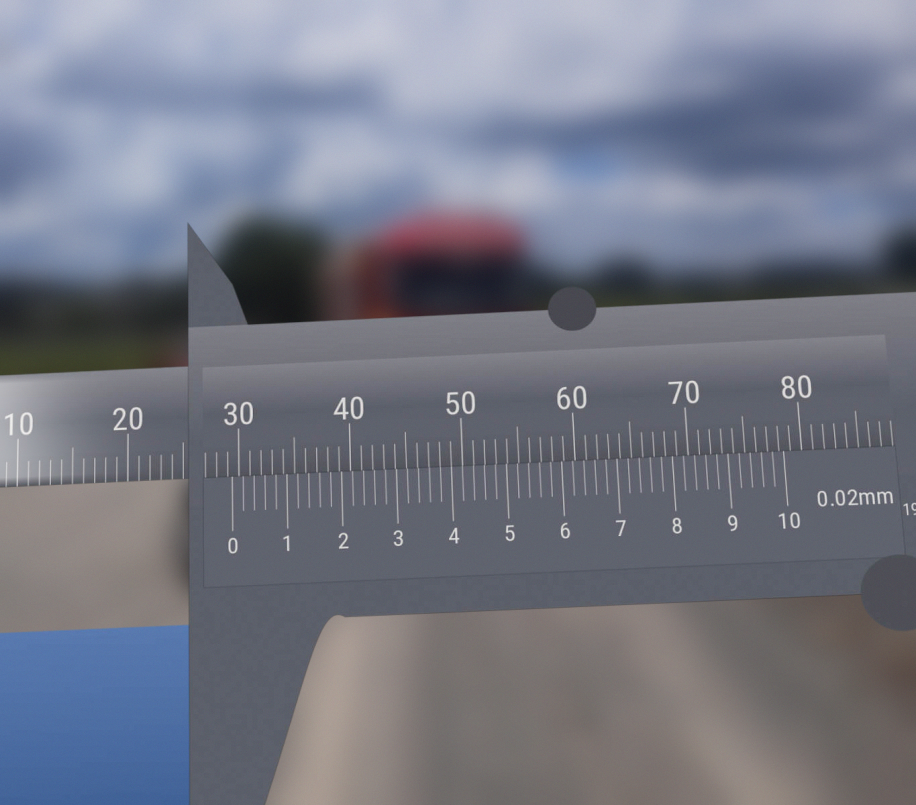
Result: 29.4 mm
